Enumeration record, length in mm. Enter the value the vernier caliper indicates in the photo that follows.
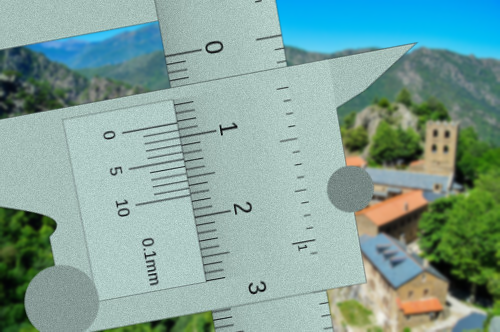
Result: 8.2 mm
